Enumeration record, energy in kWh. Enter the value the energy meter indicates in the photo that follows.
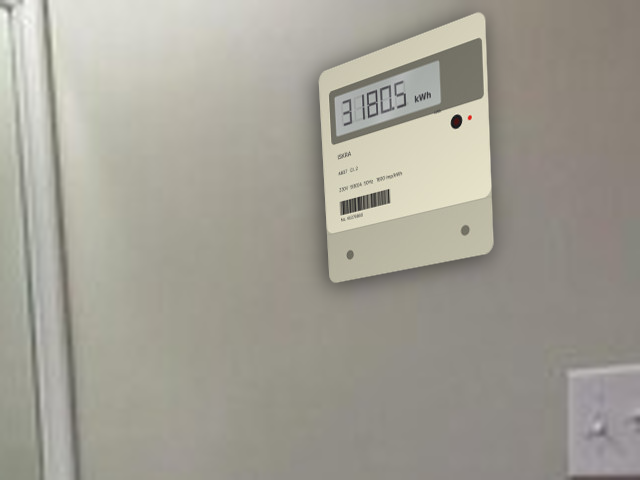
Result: 3180.5 kWh
